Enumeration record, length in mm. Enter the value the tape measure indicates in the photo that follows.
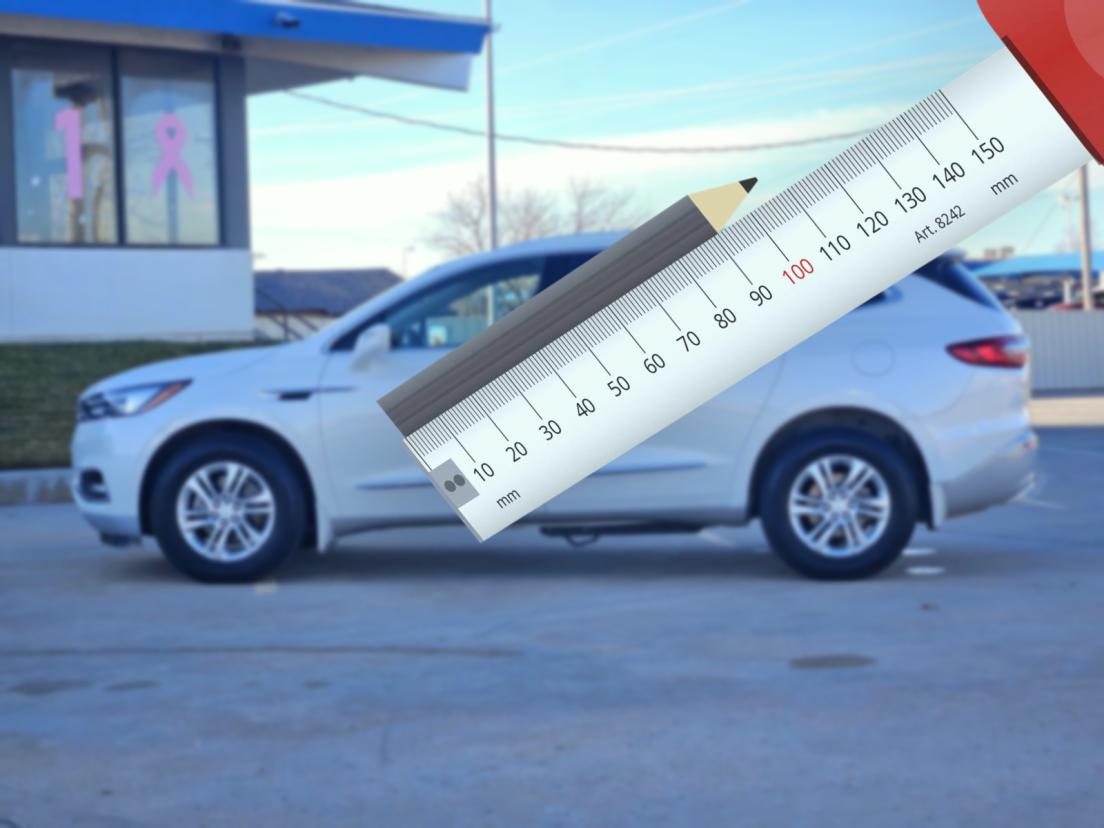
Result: 106 mm
